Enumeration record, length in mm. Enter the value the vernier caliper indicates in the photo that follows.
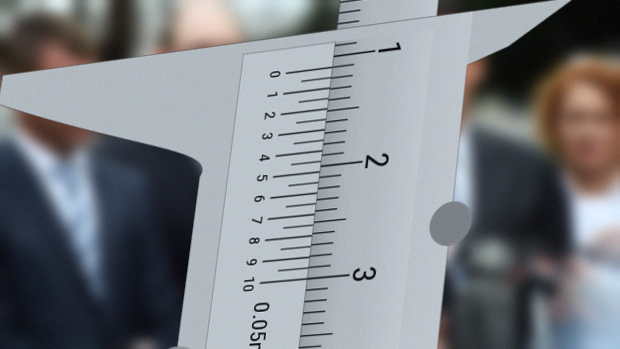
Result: 11.0 mm
